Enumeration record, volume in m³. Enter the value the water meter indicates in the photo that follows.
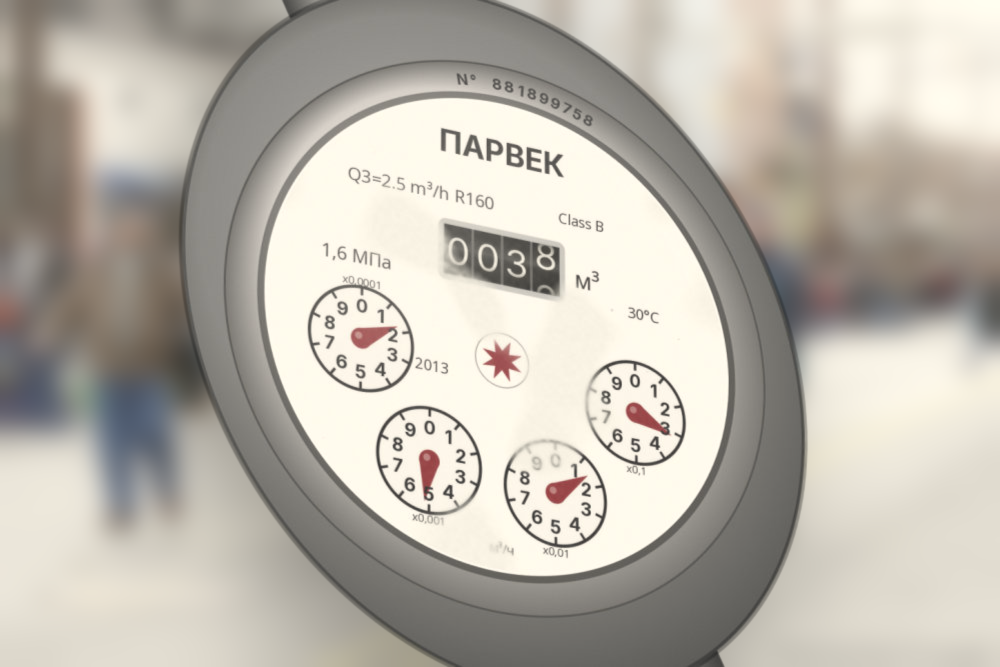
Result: 38.3151 m³
